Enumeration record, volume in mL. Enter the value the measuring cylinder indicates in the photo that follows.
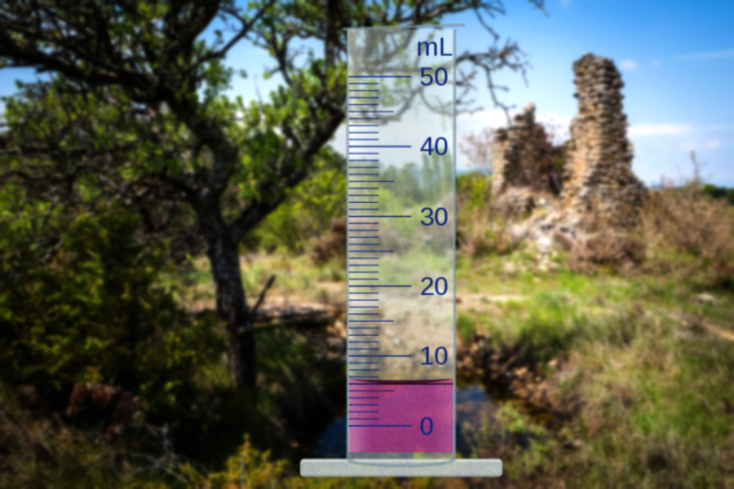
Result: 6 mL
